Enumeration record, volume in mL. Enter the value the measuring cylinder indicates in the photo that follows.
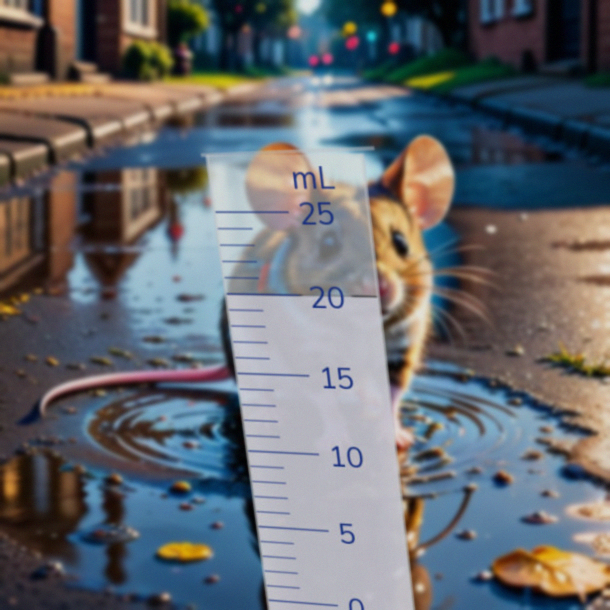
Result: 20 mL
